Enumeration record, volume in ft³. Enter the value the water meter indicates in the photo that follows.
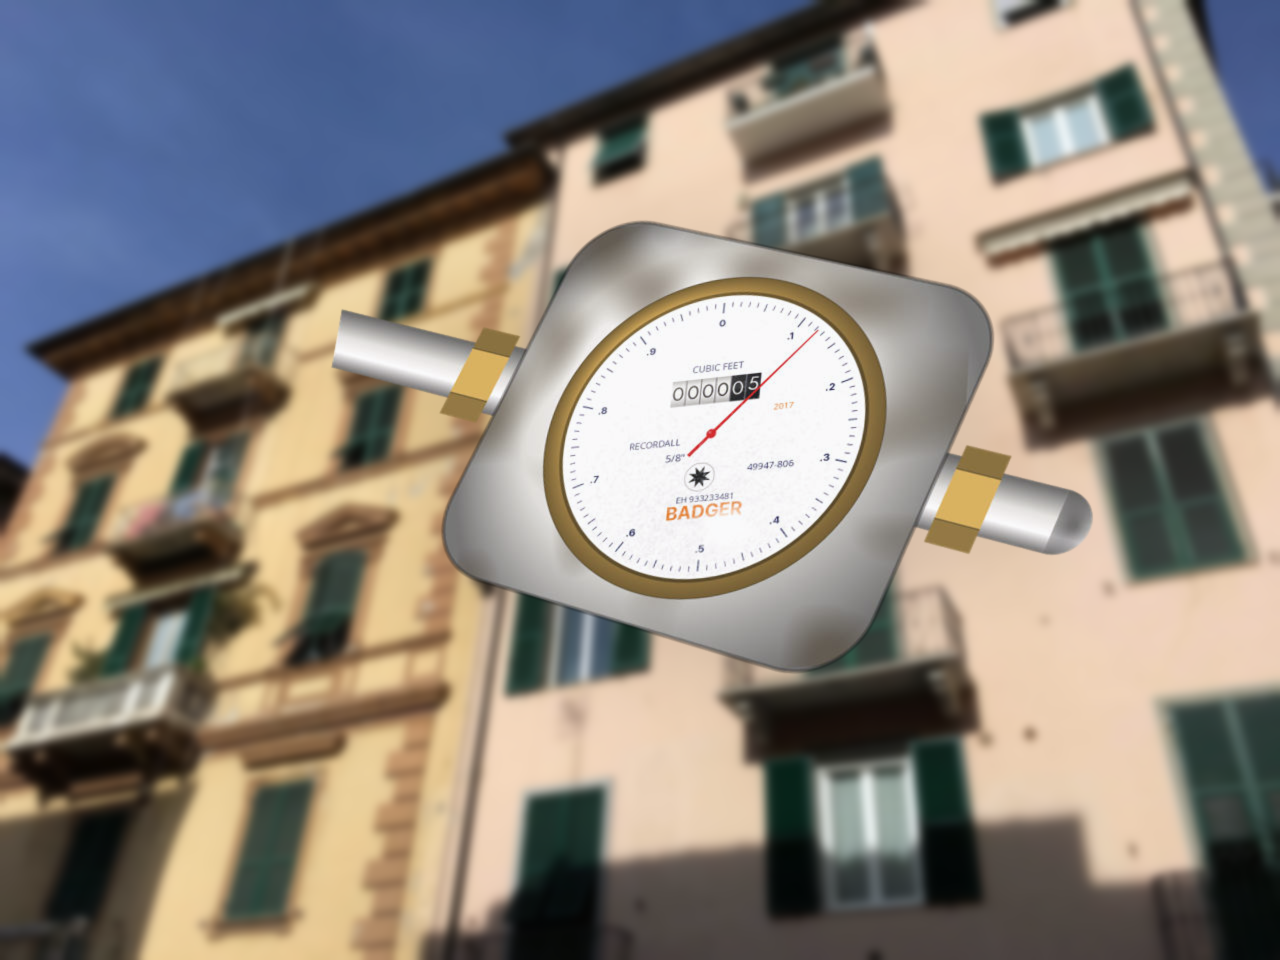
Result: 5.12 ft³
